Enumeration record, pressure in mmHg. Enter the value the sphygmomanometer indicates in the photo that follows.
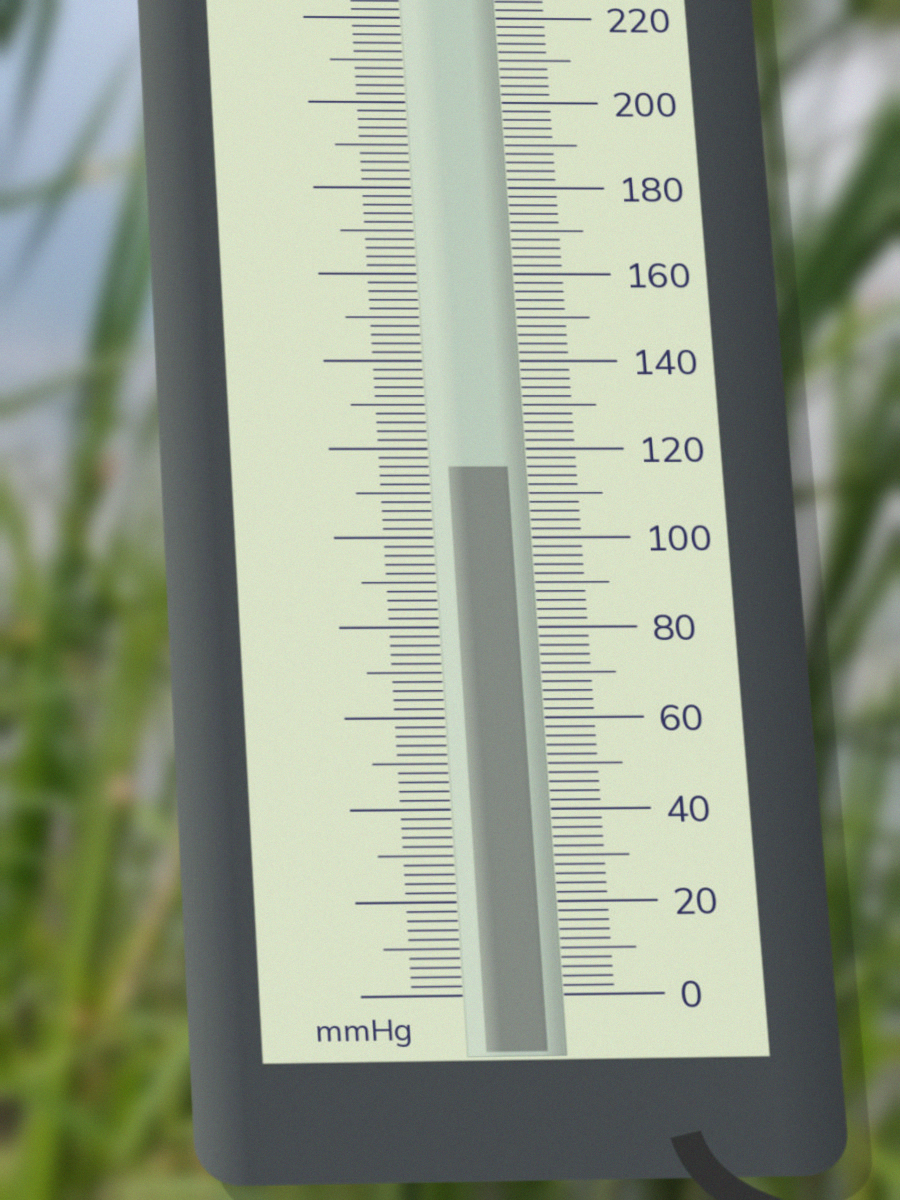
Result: 116 mmHg
